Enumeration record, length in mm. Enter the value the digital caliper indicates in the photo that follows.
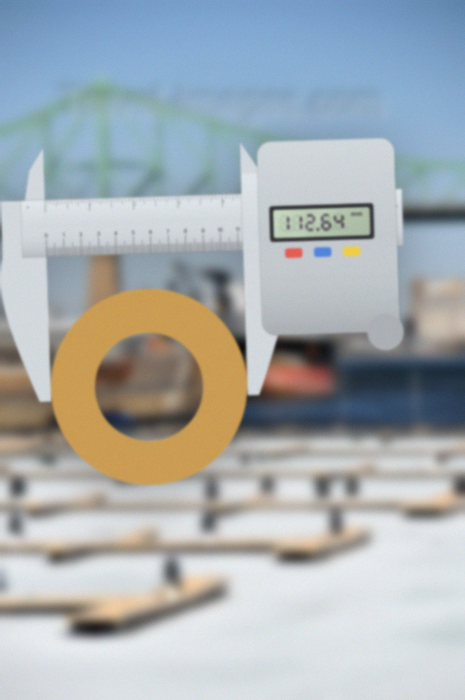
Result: 112.64 mm
